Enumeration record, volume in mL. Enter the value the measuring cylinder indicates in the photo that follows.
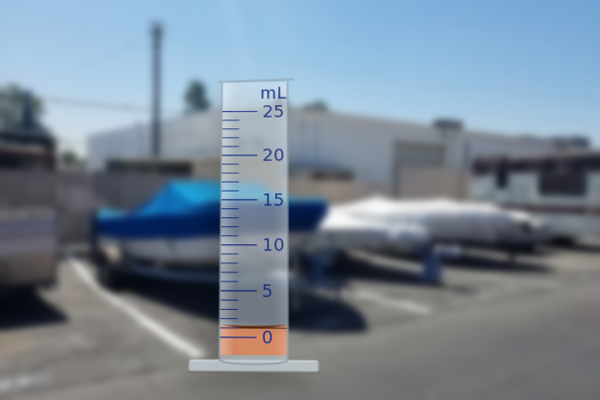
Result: 1 mL
